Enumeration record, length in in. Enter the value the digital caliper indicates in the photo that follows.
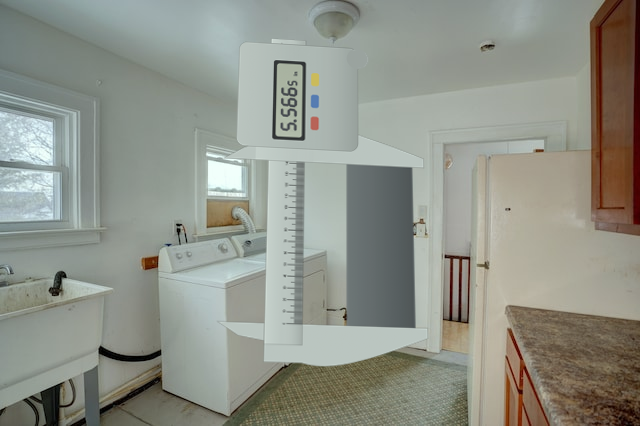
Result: 5.5665 in
